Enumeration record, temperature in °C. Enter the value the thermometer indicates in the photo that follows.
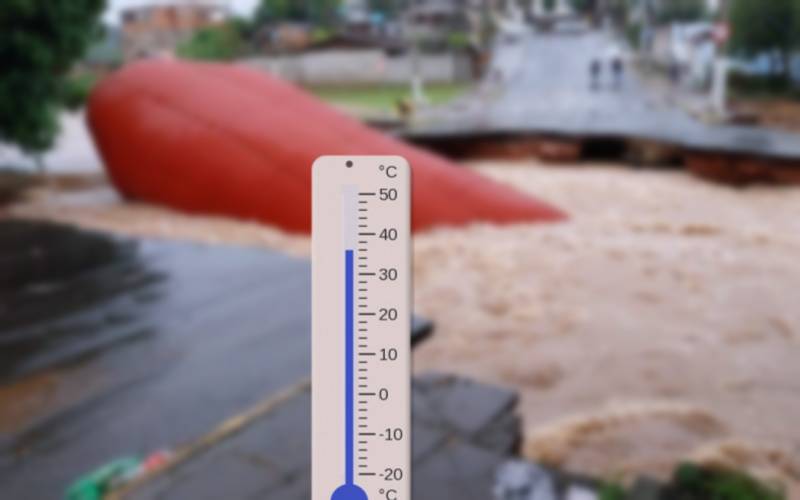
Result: 36 °C
